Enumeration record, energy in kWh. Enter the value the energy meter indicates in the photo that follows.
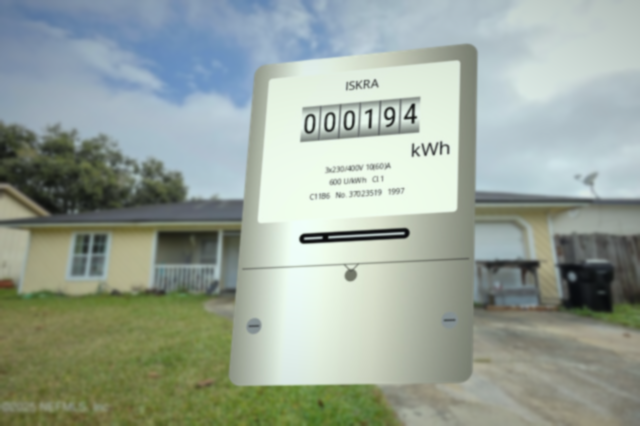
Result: 194 kWh
